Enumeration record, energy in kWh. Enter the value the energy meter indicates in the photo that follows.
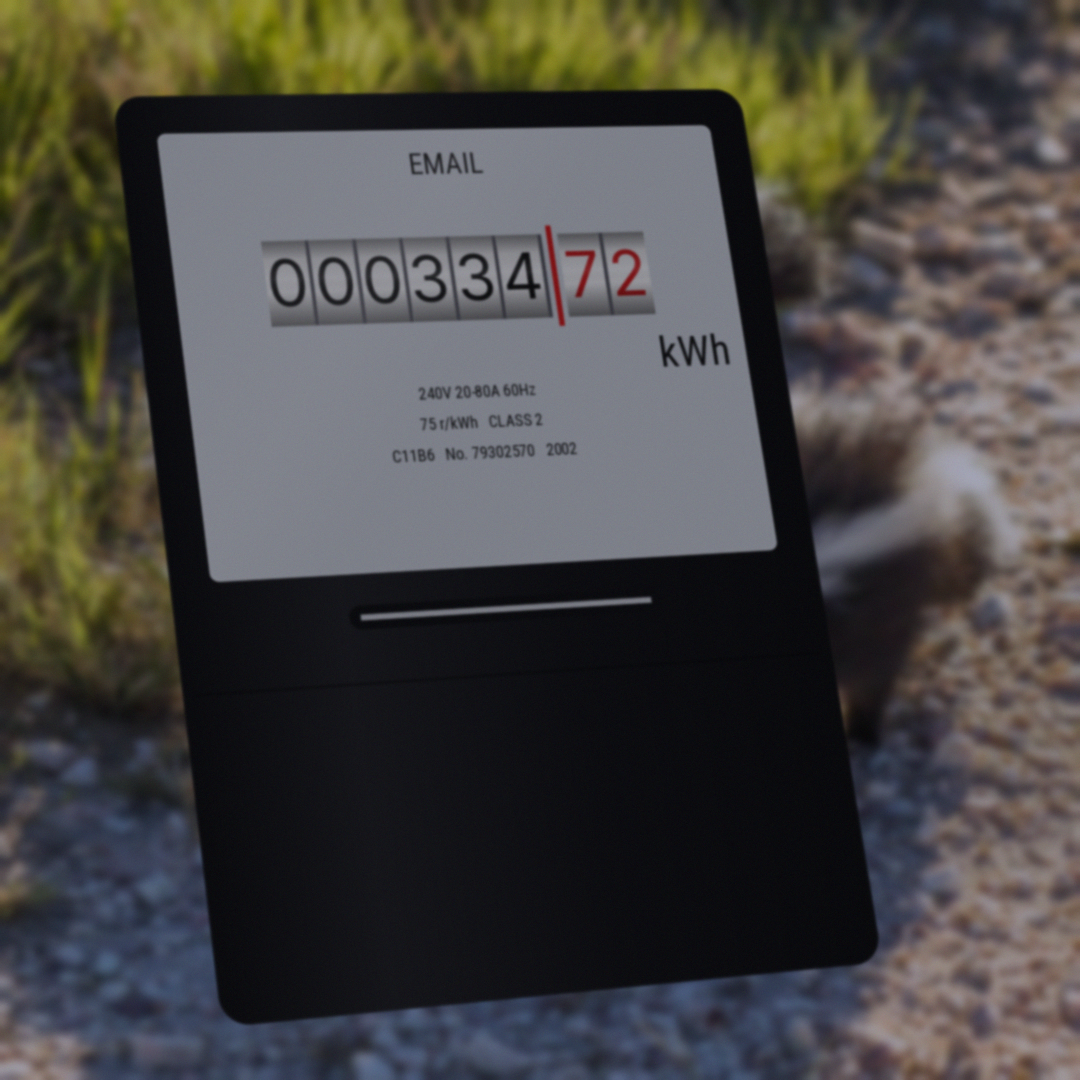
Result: 334.72 kWh
